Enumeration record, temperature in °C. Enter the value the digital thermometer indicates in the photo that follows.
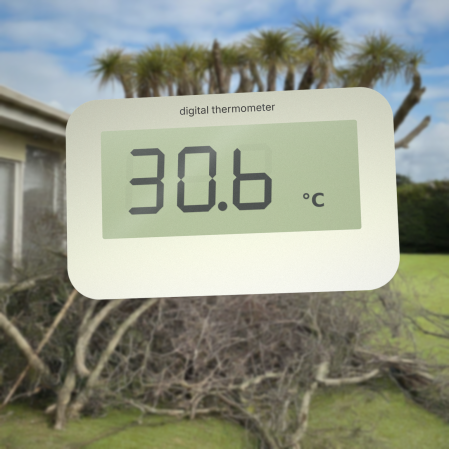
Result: 30.6 °C
